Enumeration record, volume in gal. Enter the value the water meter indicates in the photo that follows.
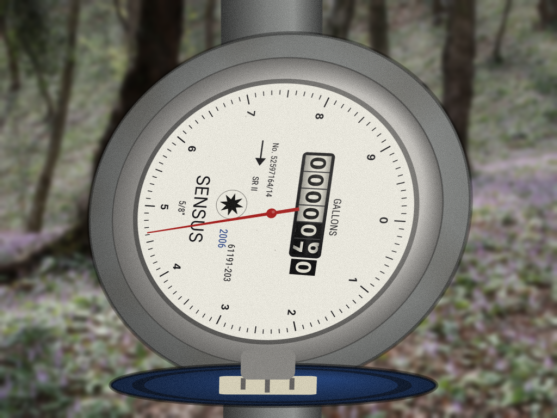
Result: 64.6 gal
